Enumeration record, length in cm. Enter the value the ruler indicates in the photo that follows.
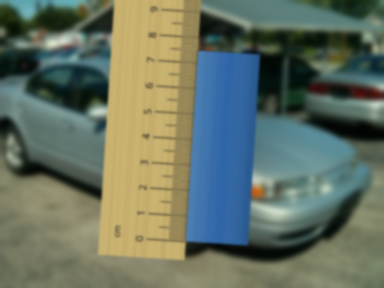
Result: 7.5 cm
